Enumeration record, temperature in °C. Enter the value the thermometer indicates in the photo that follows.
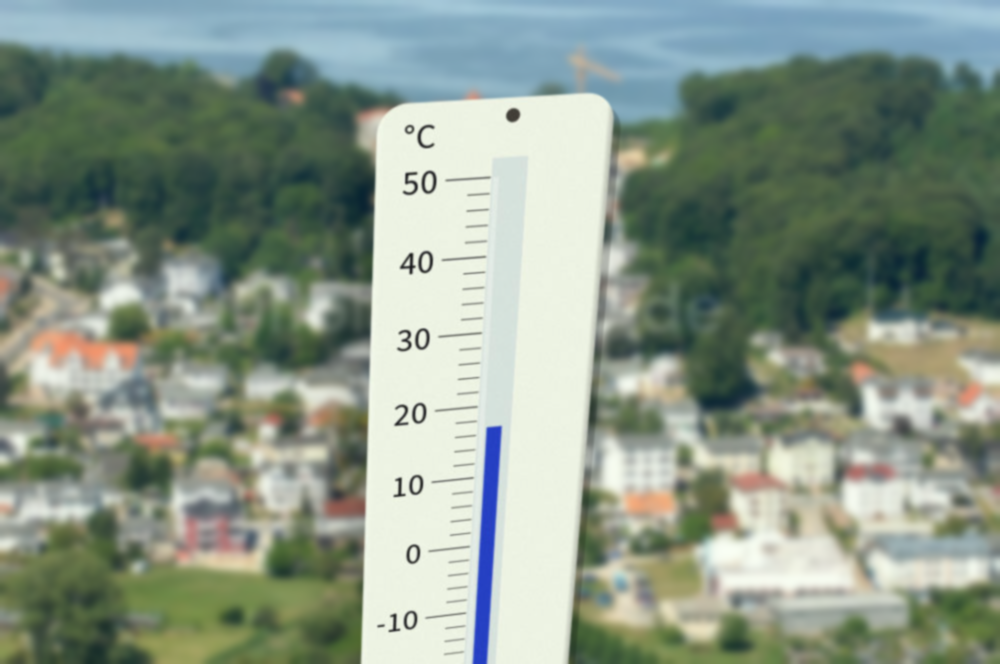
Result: 17 °C
